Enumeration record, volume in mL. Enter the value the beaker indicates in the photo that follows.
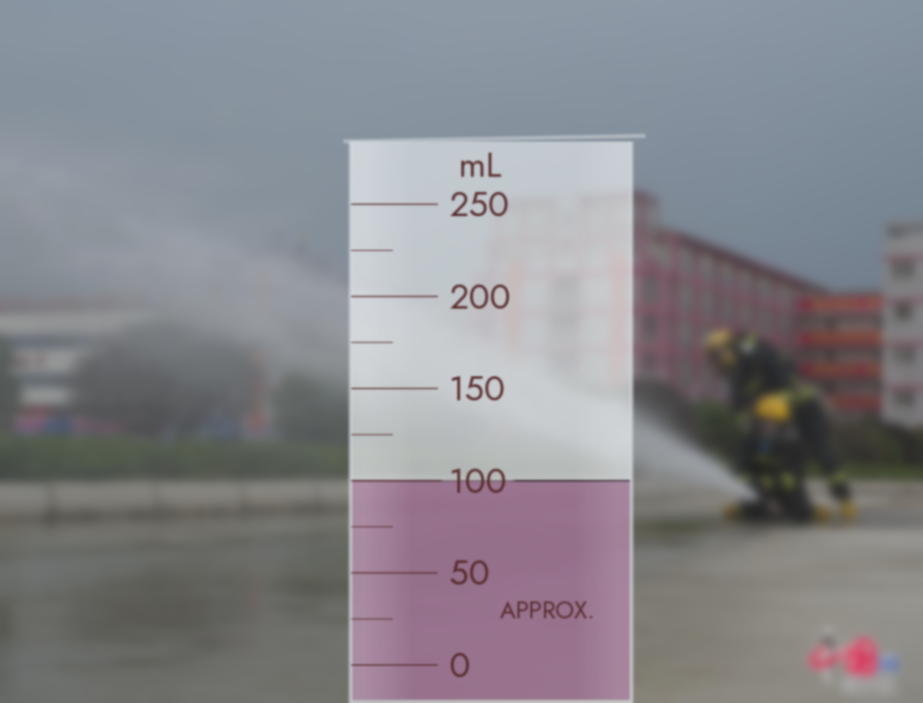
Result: 100 mL
